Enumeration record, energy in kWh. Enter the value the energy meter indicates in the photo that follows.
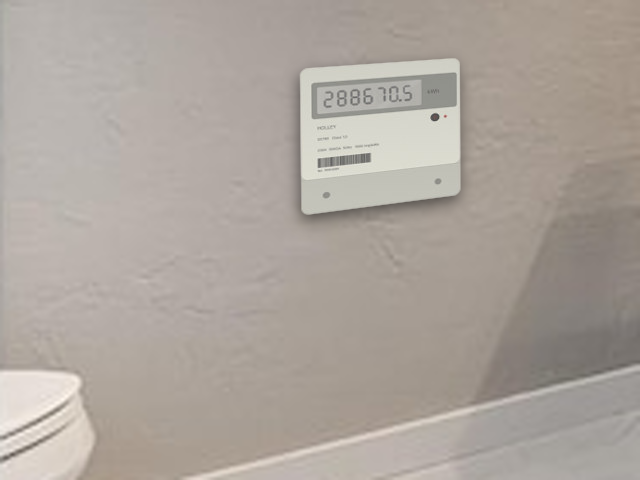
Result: 288670.5 kWh
